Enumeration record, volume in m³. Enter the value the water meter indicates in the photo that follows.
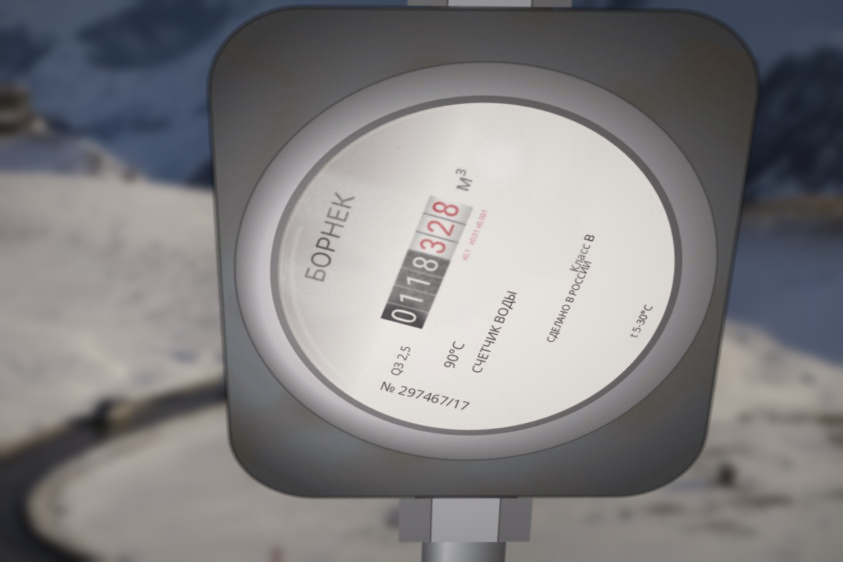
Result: 118.328 m³
